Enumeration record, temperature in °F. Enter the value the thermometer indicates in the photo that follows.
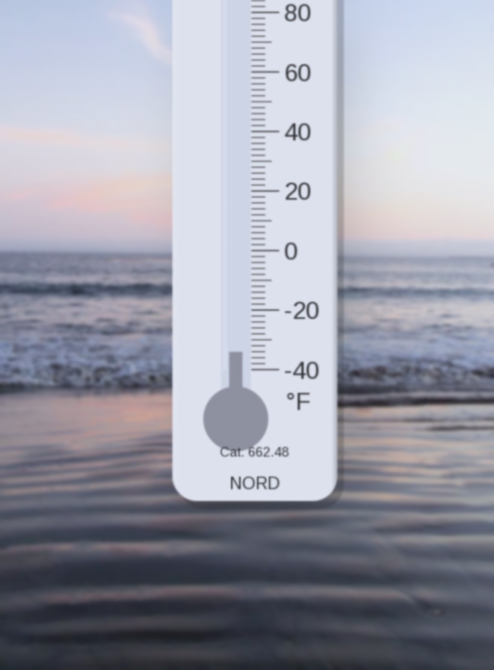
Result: -34 °F
